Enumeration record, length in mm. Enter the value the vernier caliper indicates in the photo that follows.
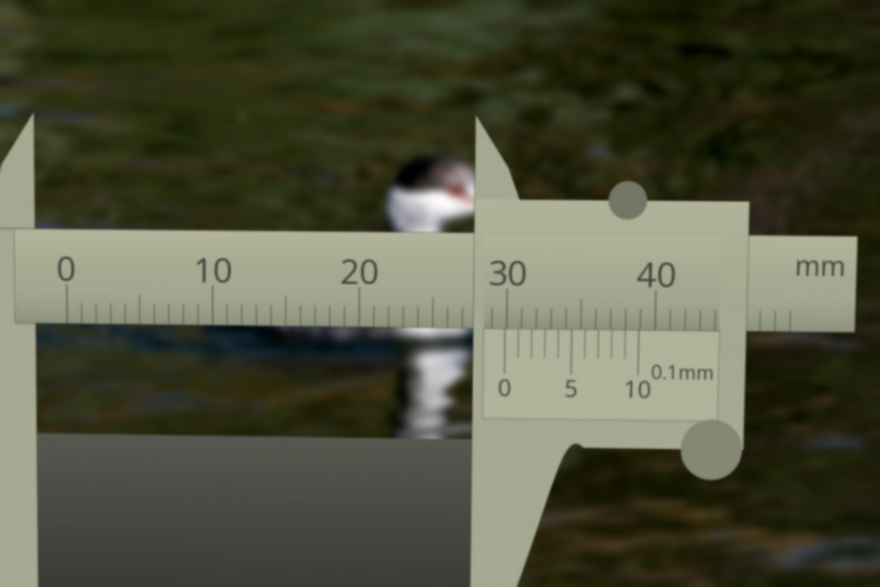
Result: 29.9 mm
